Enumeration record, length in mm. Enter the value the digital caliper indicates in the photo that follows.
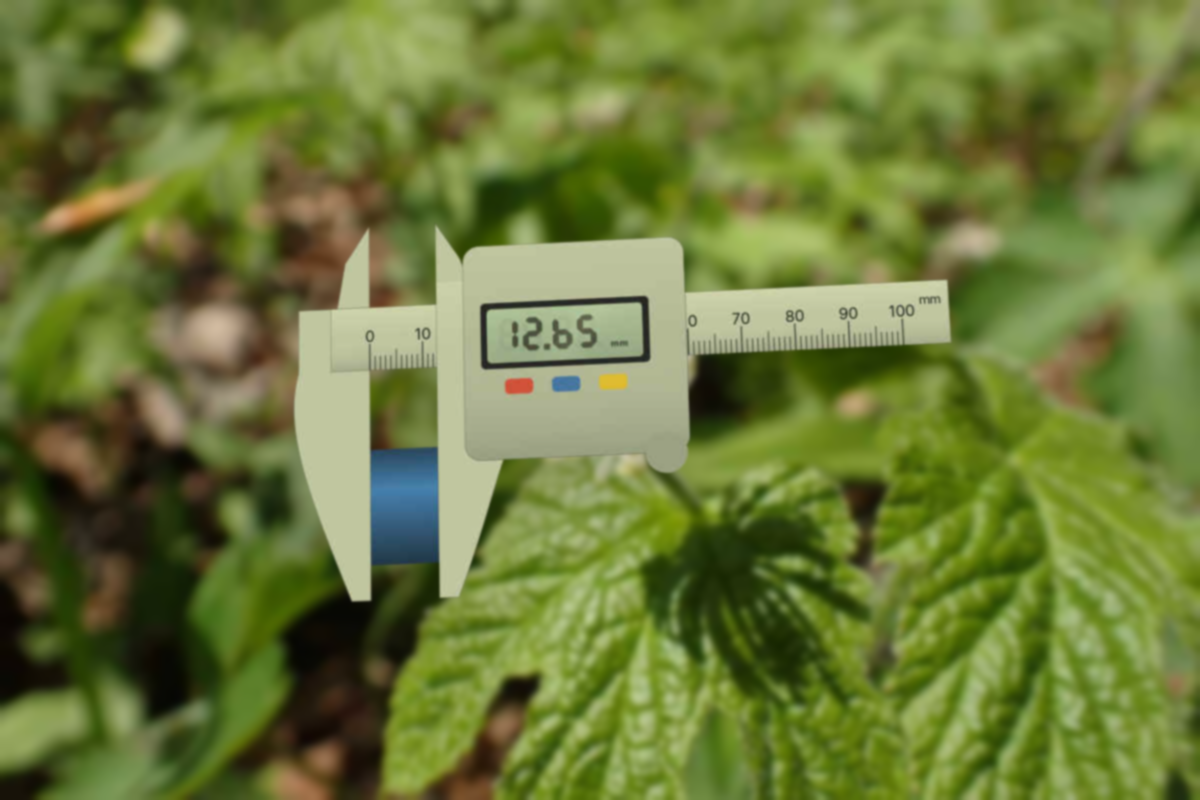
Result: 12.65 mm
